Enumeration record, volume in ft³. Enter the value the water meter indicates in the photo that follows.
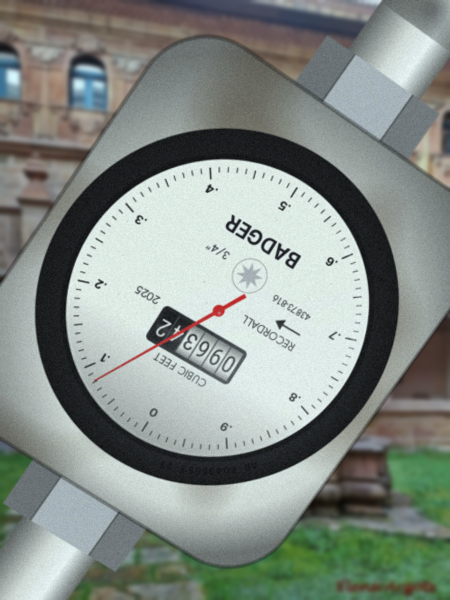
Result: 96342.08 ft³
